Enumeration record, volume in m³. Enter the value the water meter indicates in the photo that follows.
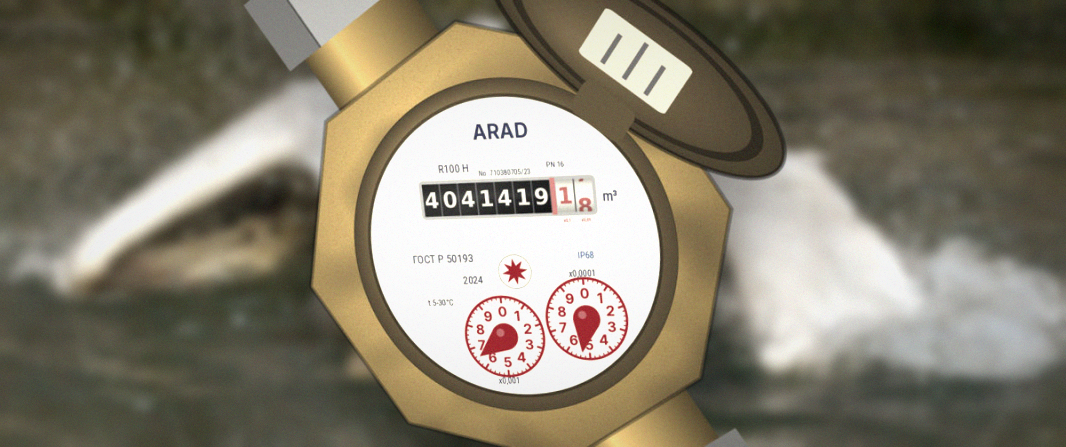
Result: 4041419.1765 m³
